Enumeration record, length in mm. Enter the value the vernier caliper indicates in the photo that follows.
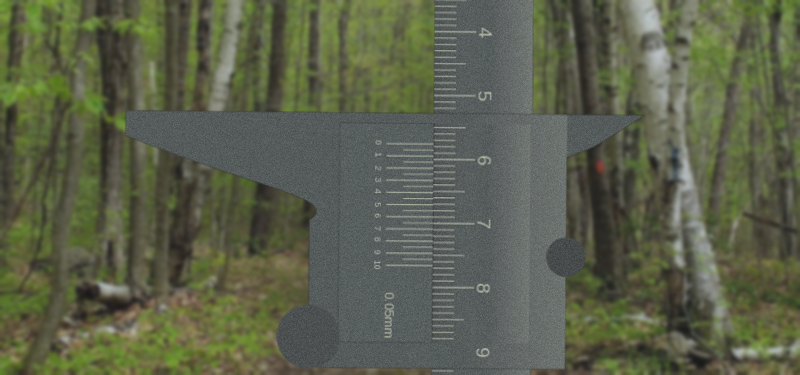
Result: 57.6 mm
